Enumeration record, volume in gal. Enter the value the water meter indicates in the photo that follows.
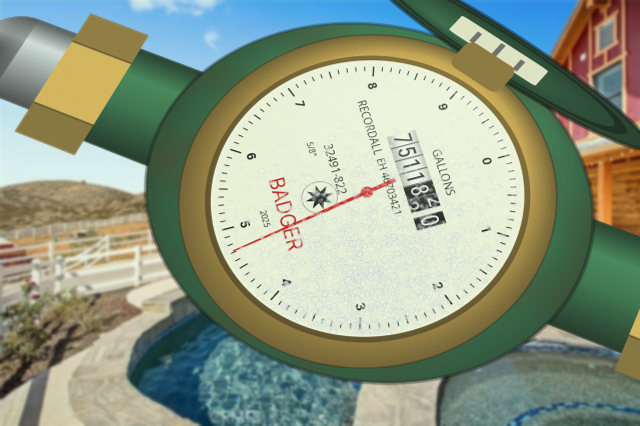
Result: 7511824.7 gal
